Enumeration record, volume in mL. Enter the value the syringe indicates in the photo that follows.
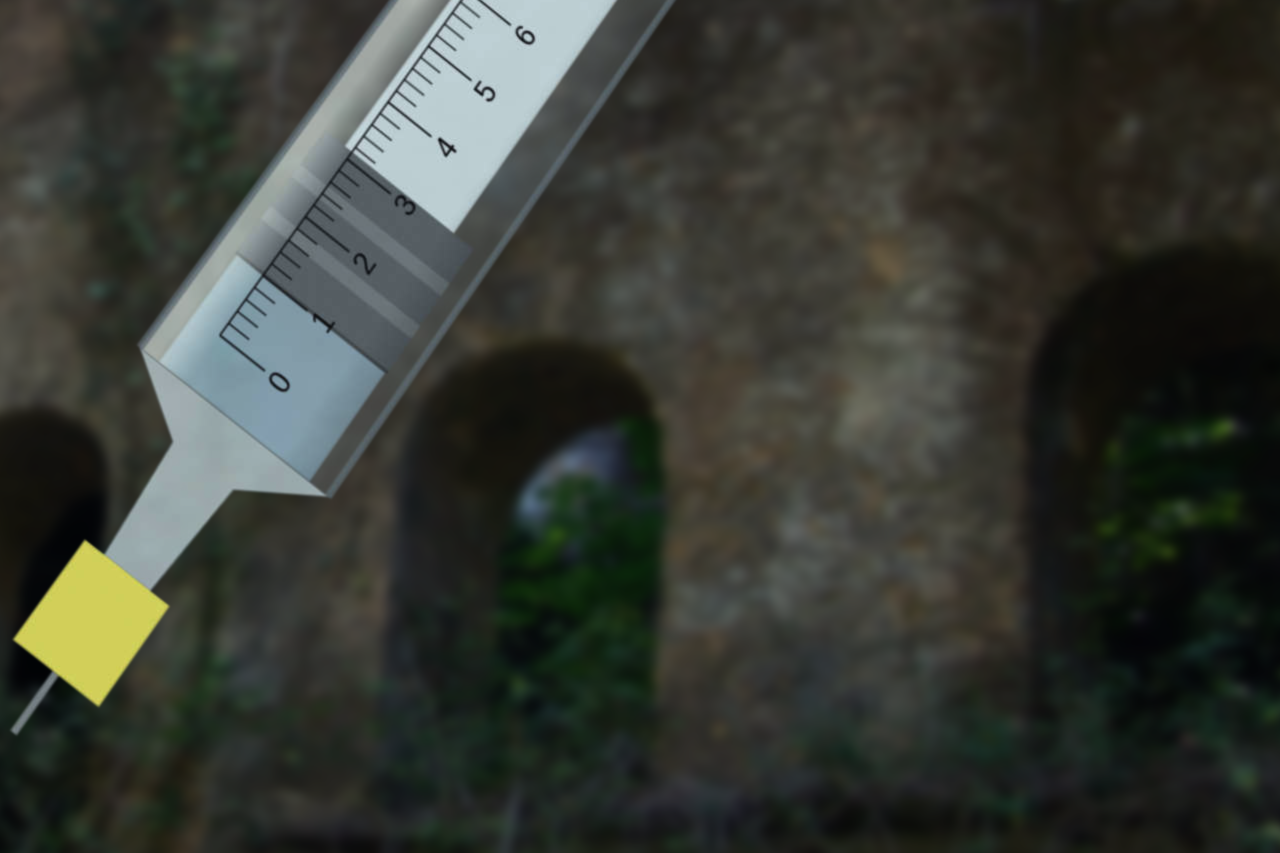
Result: 1 mL
